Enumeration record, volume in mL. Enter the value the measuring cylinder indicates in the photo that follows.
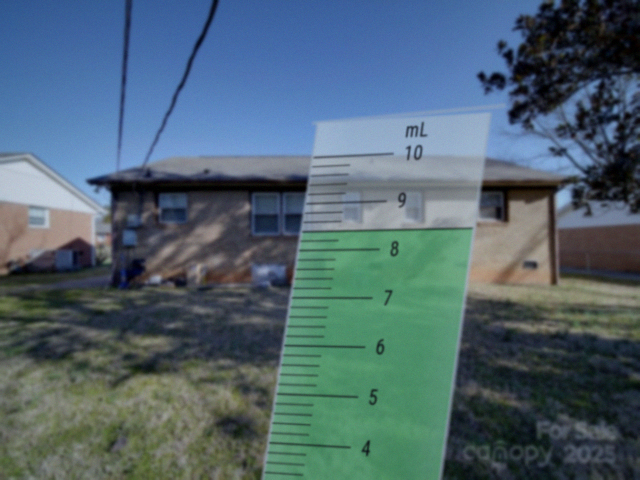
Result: 8.4 mL
